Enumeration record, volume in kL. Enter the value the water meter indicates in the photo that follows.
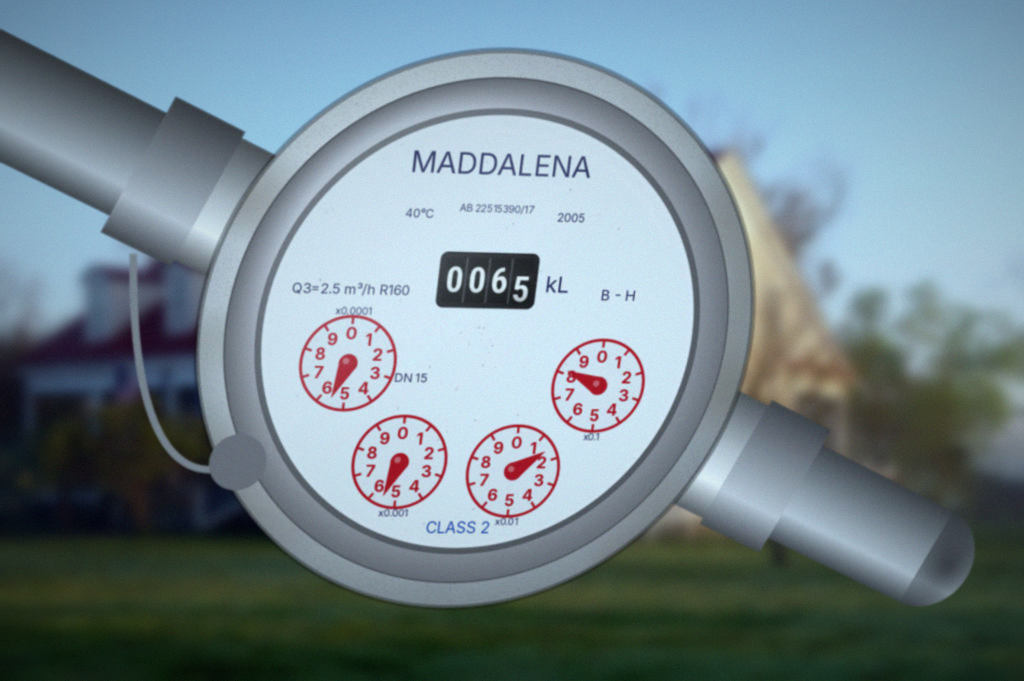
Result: 64.8155 kL
